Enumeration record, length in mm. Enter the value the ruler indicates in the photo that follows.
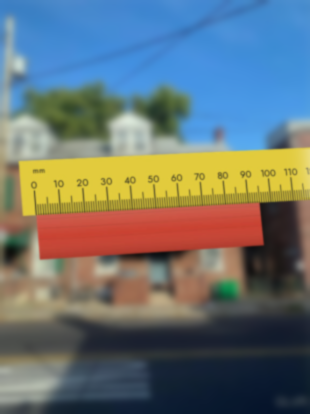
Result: 95 mm
